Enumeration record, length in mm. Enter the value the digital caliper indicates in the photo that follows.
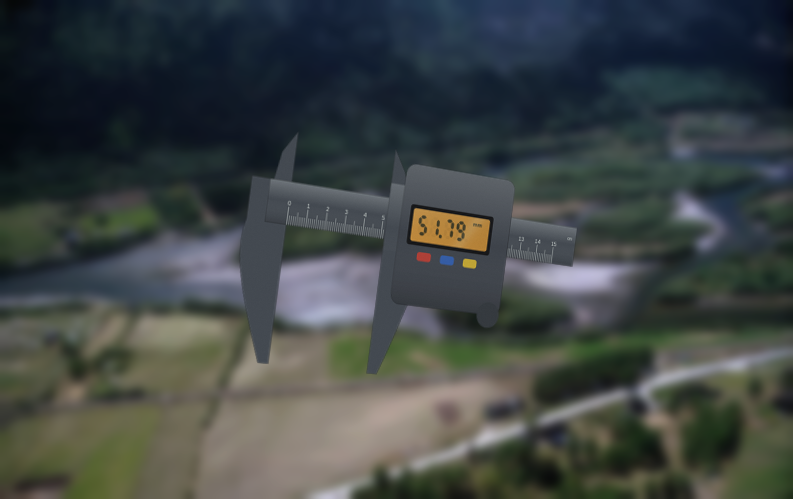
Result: 51.79 mm
